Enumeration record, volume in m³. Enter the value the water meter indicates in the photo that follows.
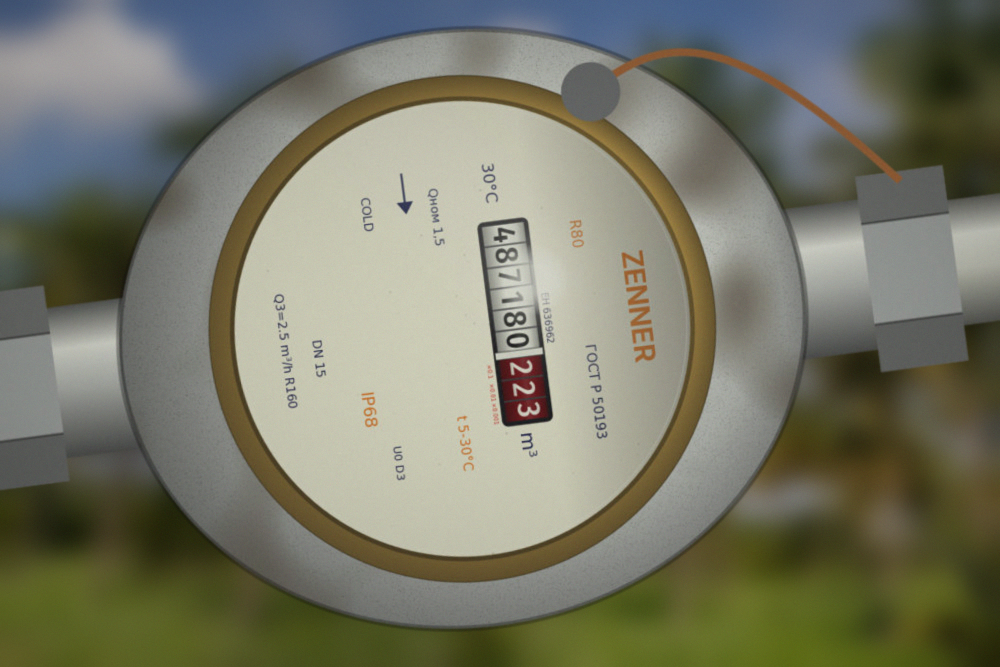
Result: 487180.223 m³
